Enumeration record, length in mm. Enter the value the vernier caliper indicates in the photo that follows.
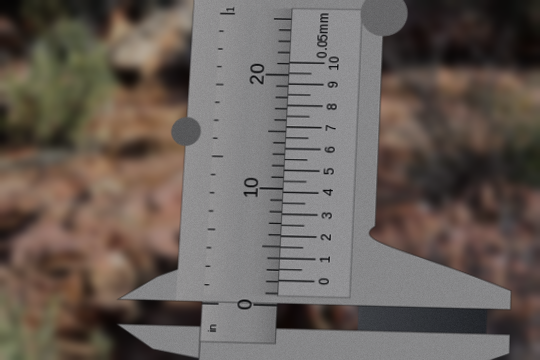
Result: 2.1 mm
